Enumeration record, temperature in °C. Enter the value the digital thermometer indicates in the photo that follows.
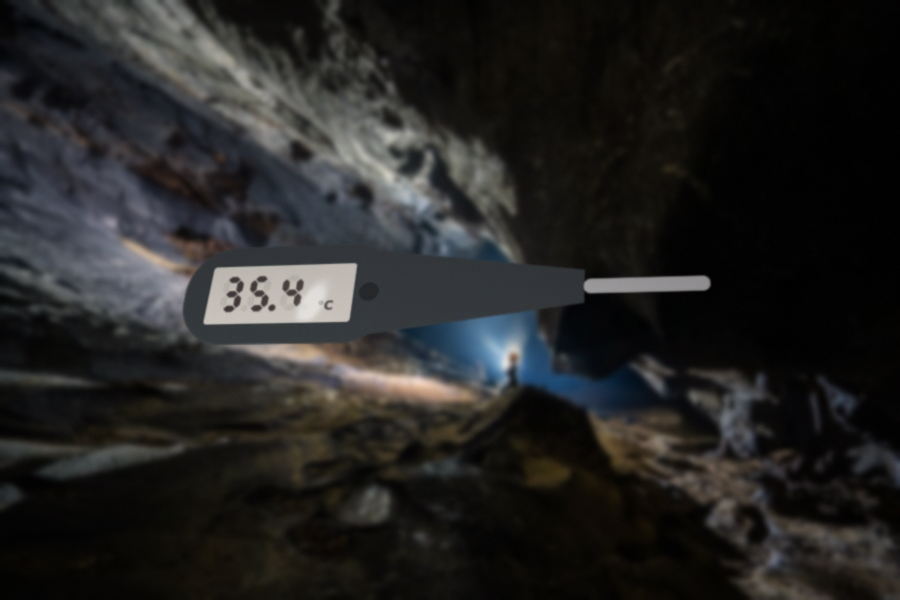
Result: 35.4 °C
